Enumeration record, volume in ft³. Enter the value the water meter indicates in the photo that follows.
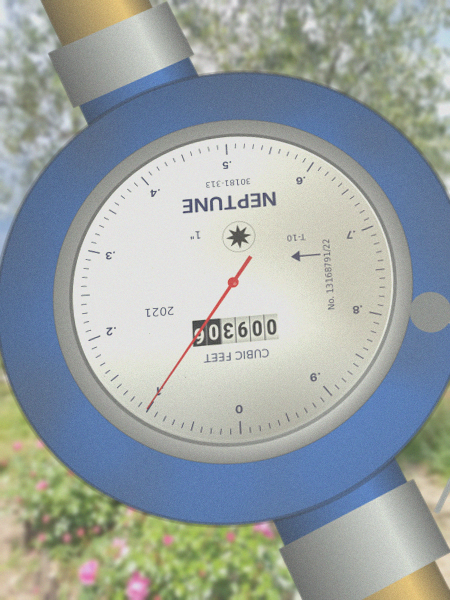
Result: 9306.10 ft³
